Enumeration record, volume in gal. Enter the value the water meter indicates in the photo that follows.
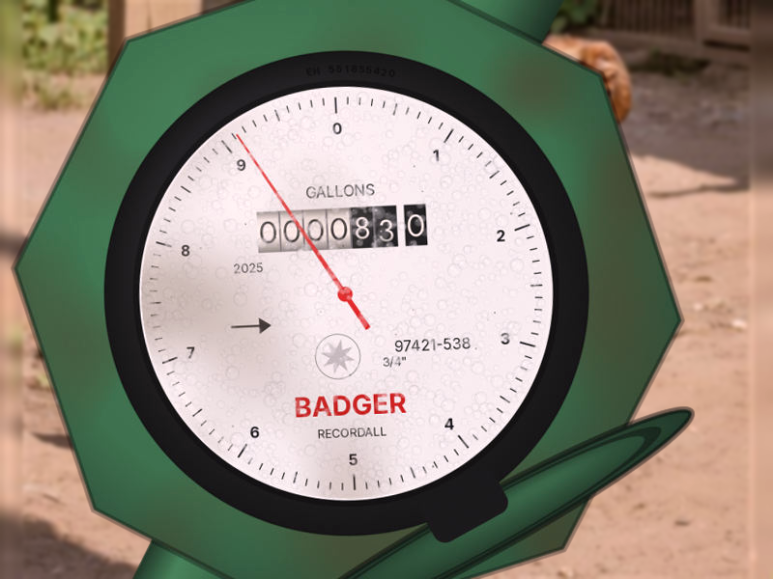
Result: 829.1 gal
